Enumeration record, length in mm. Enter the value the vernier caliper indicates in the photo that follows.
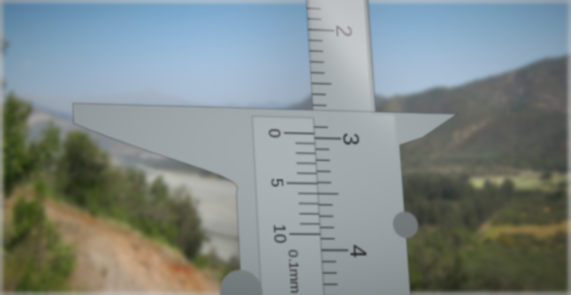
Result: 29.6 mm
